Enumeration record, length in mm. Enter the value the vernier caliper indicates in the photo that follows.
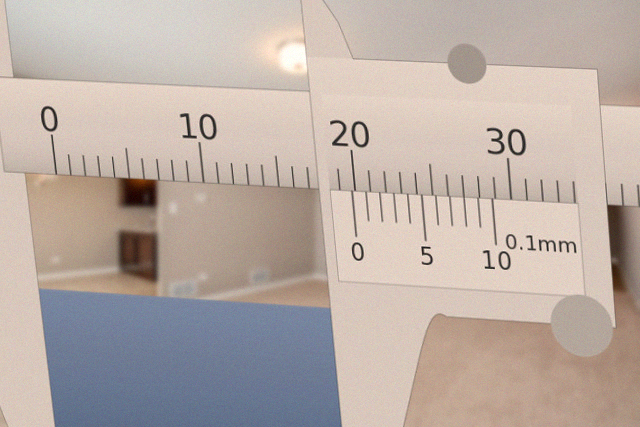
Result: 19.8 mm
